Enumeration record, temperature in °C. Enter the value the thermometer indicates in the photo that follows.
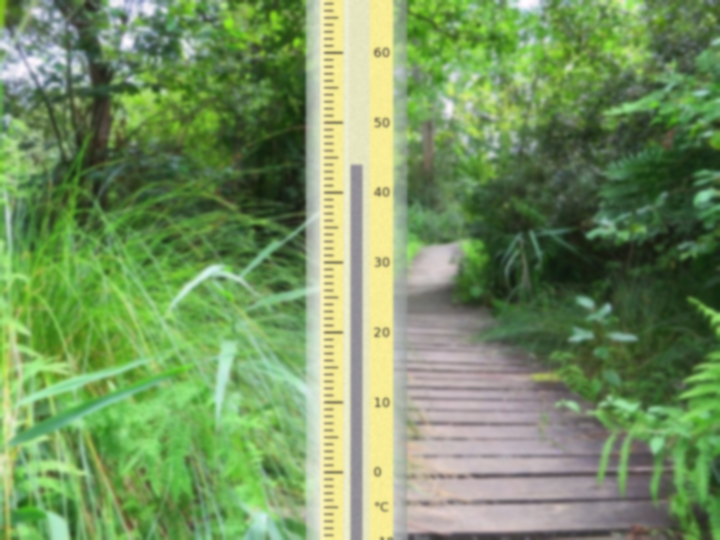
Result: 44 °C
